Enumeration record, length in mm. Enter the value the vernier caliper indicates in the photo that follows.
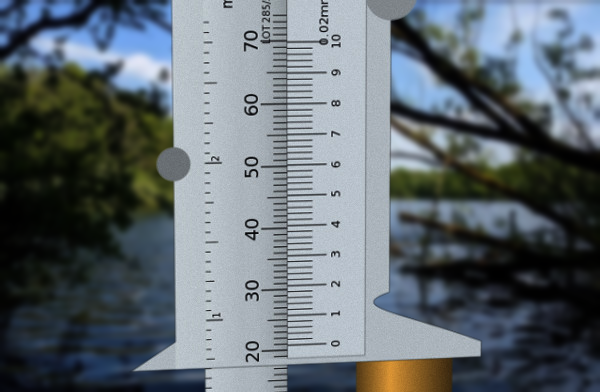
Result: 20.8 mm
